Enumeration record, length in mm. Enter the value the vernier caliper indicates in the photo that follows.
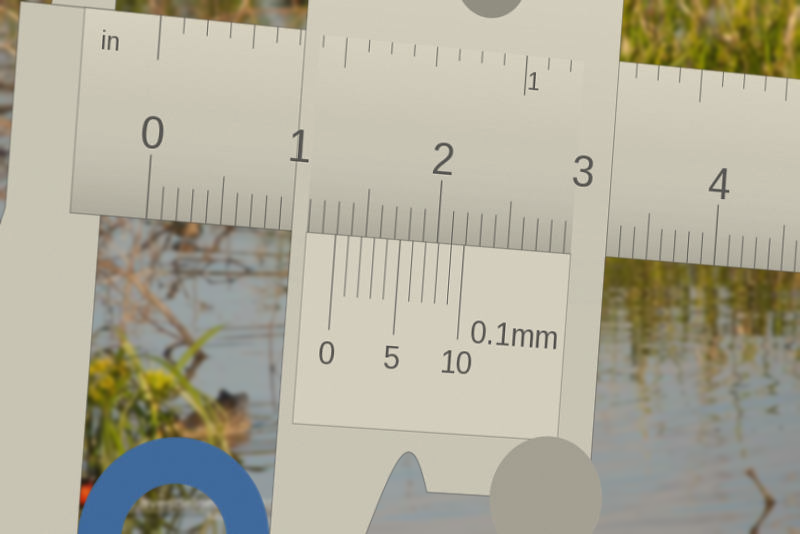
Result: 12.9 mm
